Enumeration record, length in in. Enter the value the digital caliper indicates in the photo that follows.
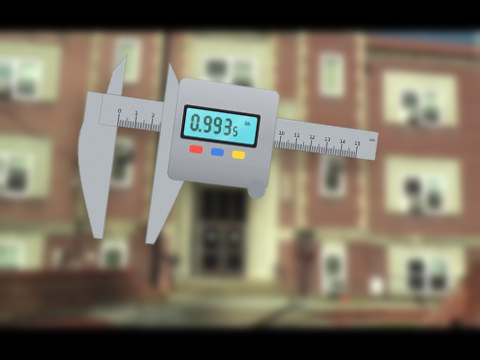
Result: 0.9935 in
